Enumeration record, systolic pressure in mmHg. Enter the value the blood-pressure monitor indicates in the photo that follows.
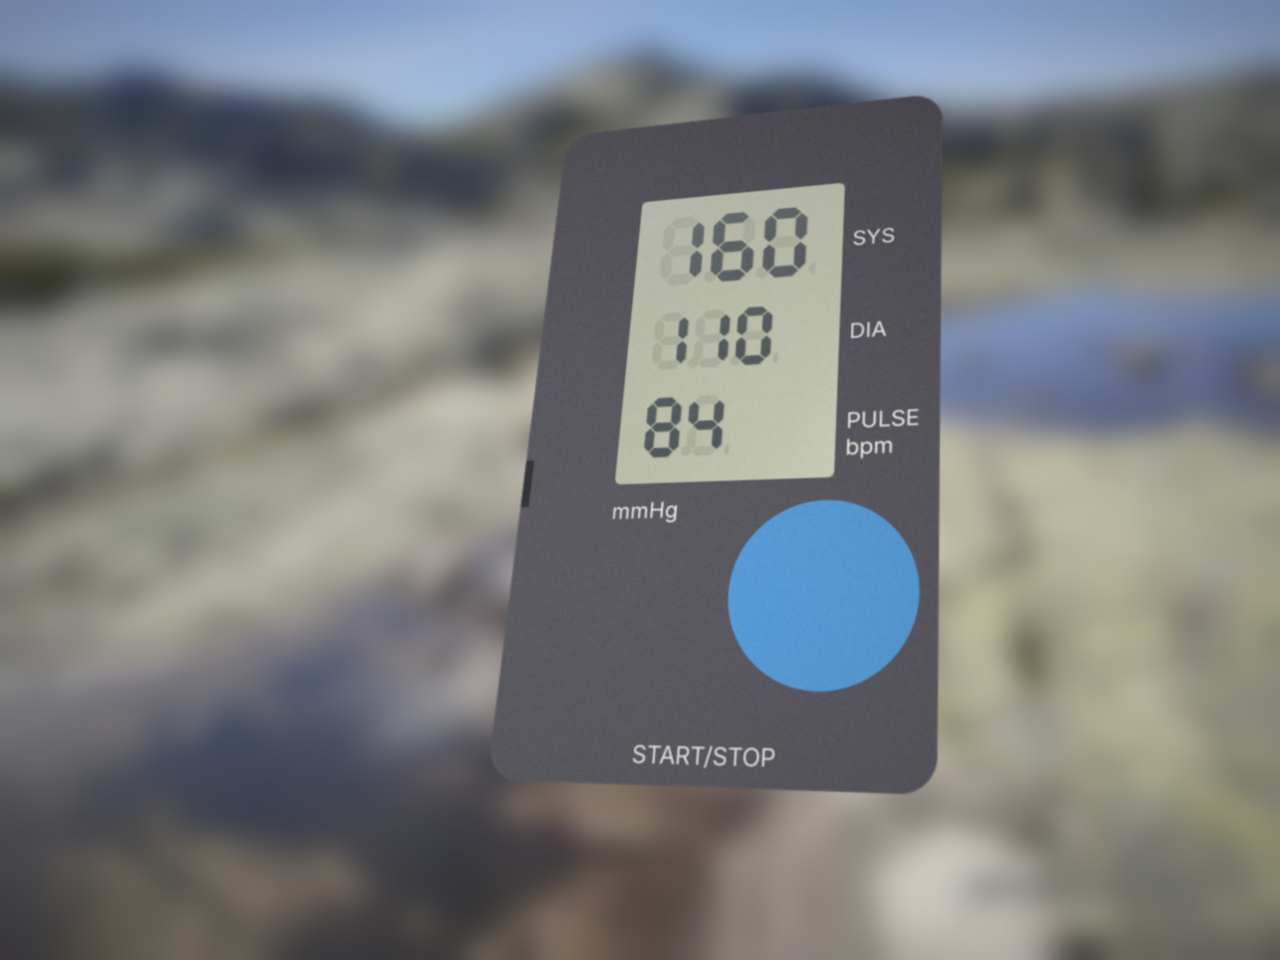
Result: 160 mmHg
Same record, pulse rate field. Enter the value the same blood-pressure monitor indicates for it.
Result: 84 bpm
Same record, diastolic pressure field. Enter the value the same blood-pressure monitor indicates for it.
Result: 110 mmHg
